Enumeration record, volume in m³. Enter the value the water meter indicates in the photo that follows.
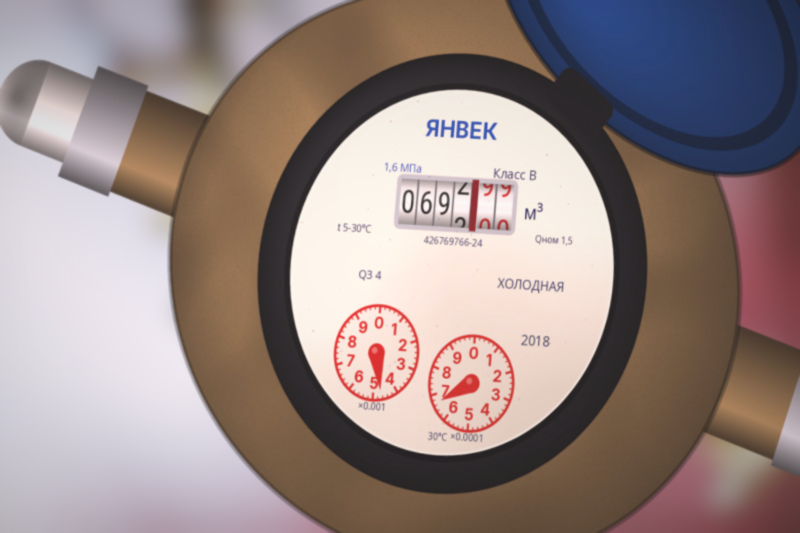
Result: 692.9946 m³
